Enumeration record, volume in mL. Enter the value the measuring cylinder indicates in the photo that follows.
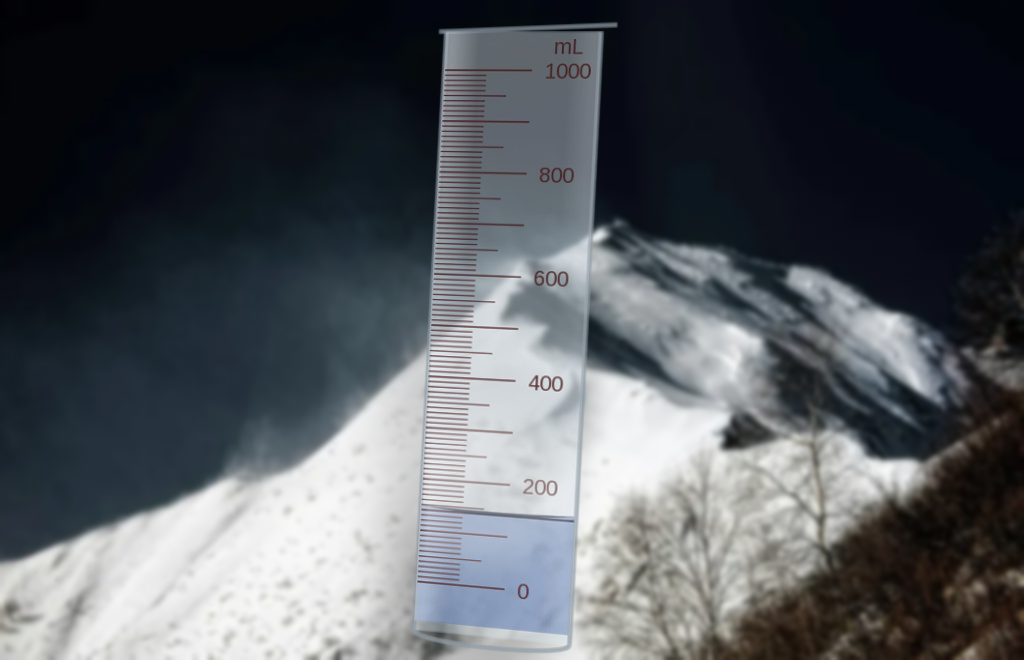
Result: 140 mL
